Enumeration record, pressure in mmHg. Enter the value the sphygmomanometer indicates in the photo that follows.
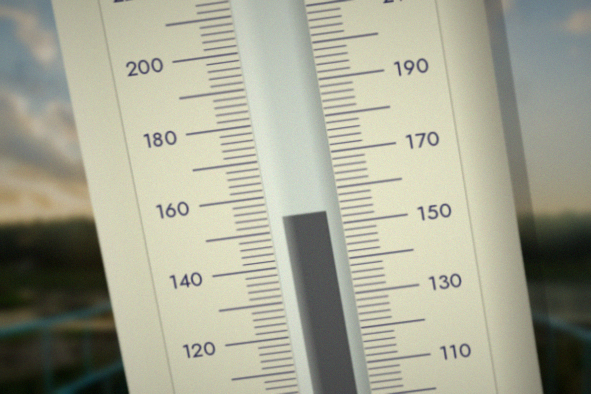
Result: 154 mmHg
